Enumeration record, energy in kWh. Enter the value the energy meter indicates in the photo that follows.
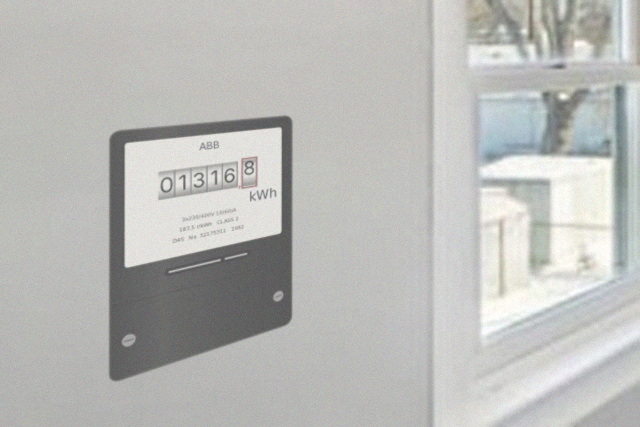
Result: 1316.8 kWh
